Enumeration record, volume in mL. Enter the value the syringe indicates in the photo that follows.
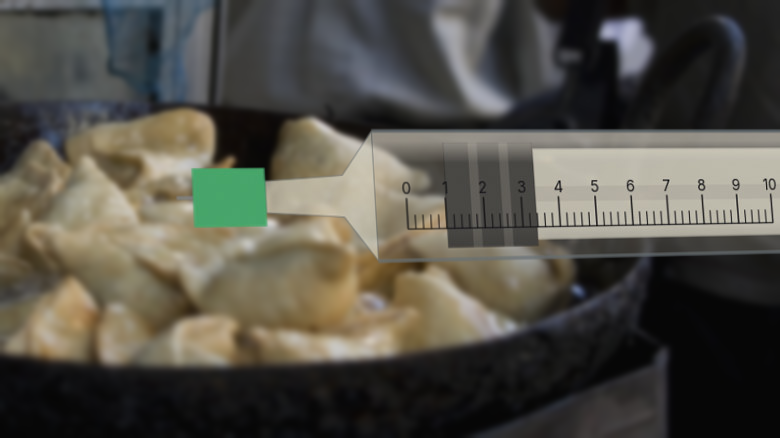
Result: 1 mL
